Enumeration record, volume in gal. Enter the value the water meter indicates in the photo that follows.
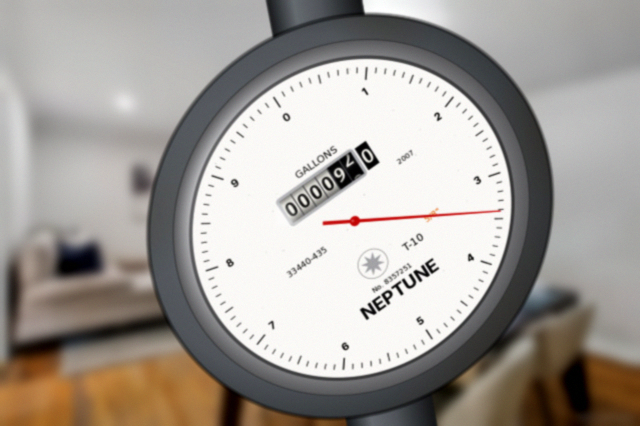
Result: 923.4 gal
